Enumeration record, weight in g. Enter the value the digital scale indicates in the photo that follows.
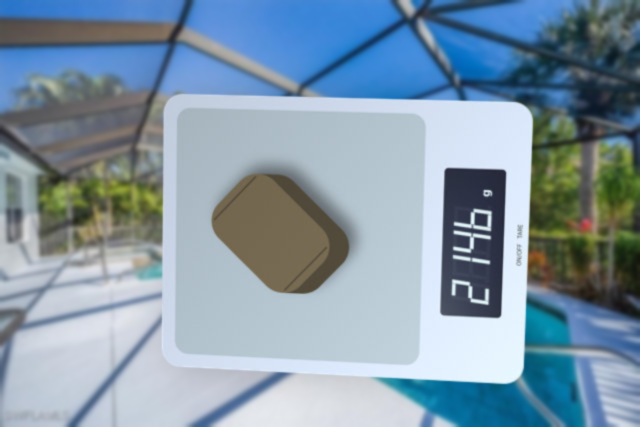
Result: 2146 g
